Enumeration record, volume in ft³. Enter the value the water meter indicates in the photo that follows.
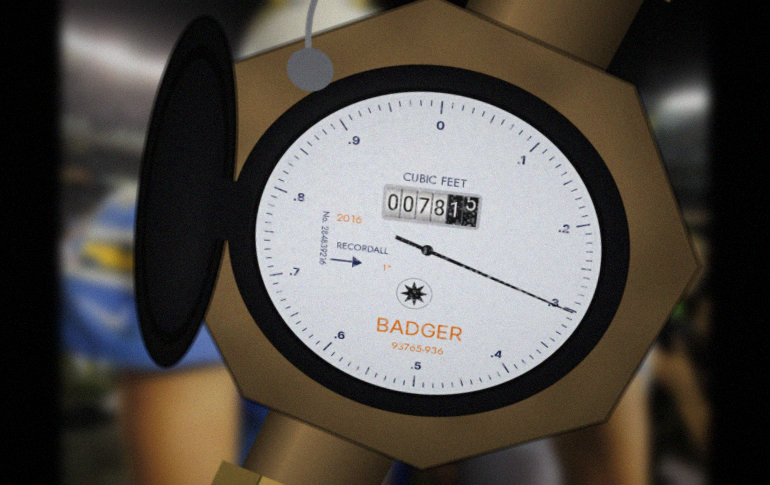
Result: 7815.30 ft³
